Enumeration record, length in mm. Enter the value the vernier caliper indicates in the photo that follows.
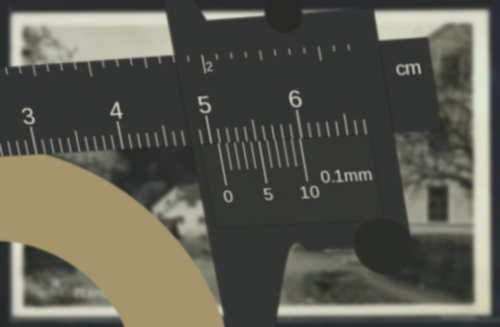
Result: 50.8 mm
